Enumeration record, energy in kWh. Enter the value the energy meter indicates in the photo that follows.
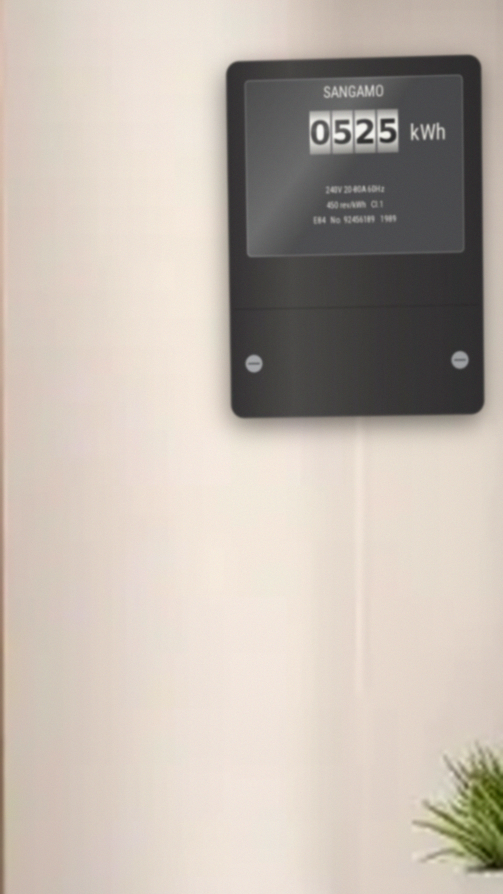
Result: 525 kWh
